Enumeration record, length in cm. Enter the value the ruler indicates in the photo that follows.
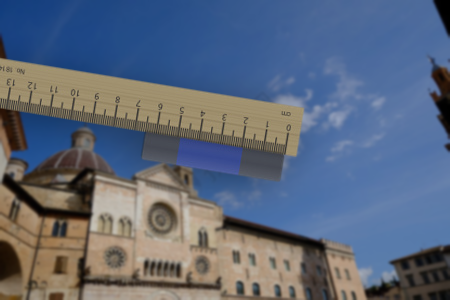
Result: 6.5 cm
